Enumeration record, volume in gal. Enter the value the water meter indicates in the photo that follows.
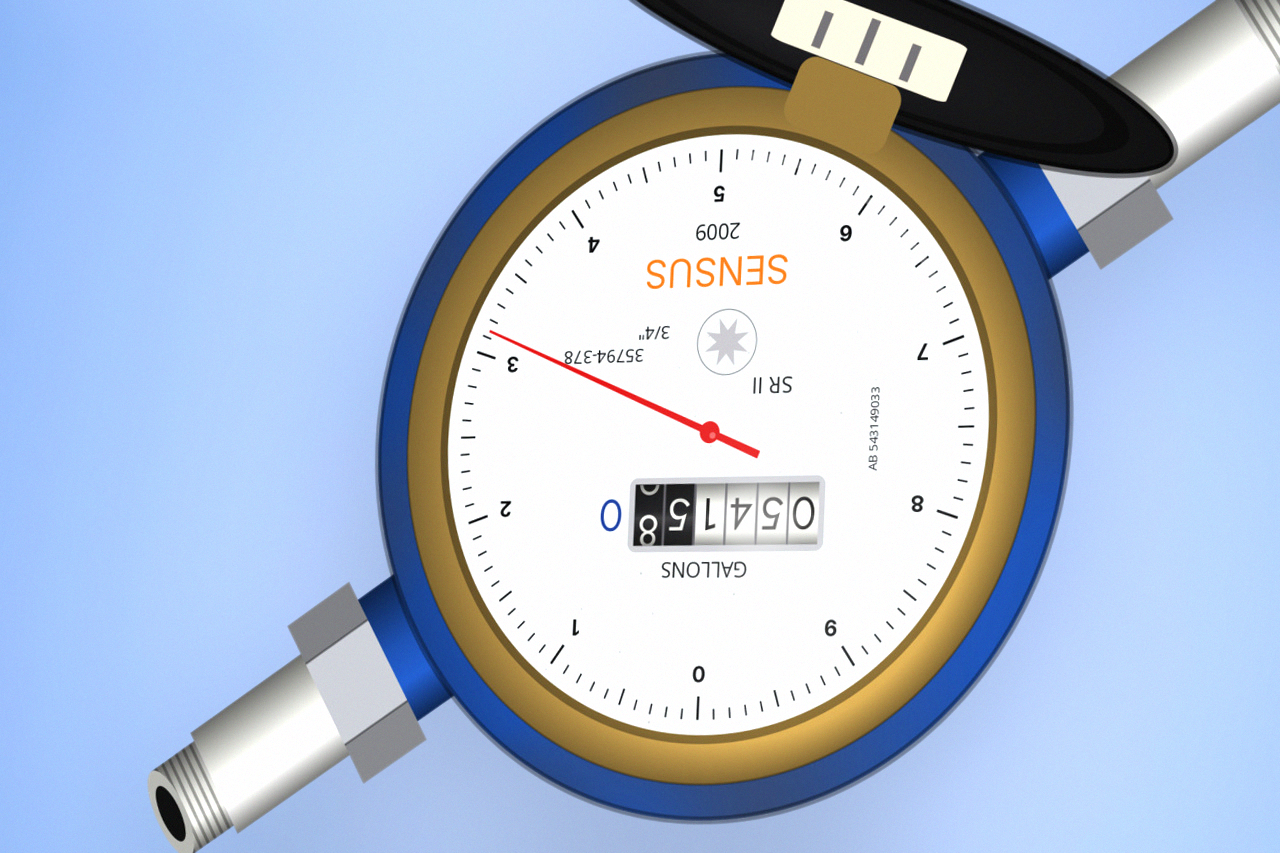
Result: 541583.1 gal
